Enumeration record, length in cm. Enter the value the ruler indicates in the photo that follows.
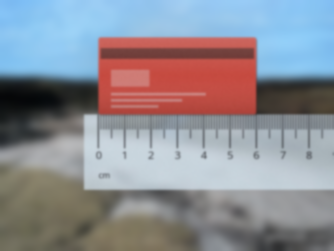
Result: 6 cm
